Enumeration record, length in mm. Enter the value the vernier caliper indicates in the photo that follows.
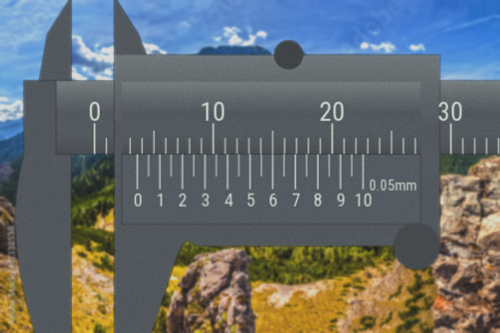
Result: 3.6 mm
